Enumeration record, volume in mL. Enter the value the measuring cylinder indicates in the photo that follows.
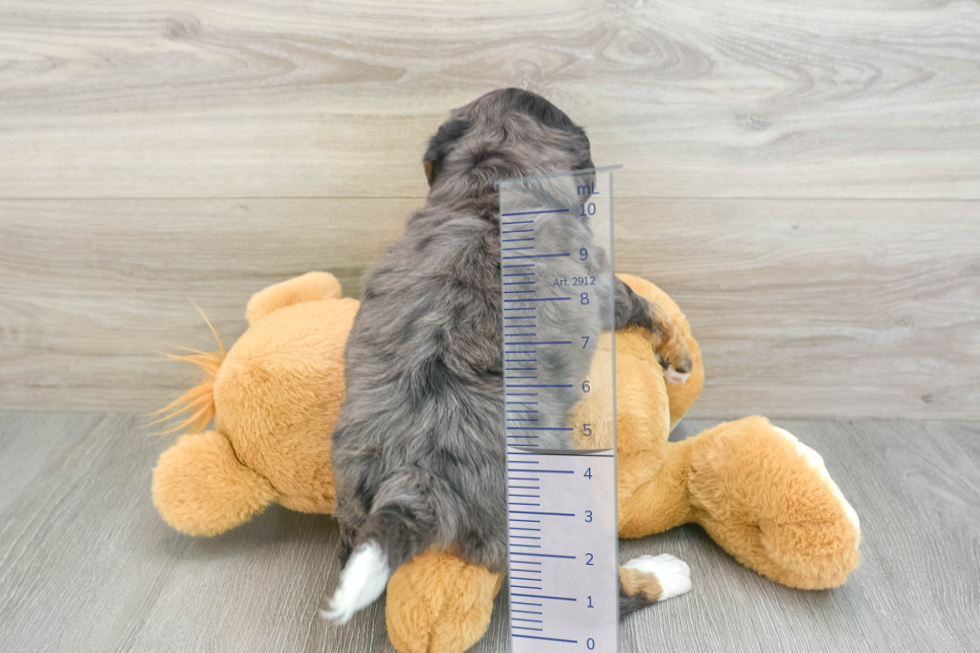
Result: 4.4 mL
